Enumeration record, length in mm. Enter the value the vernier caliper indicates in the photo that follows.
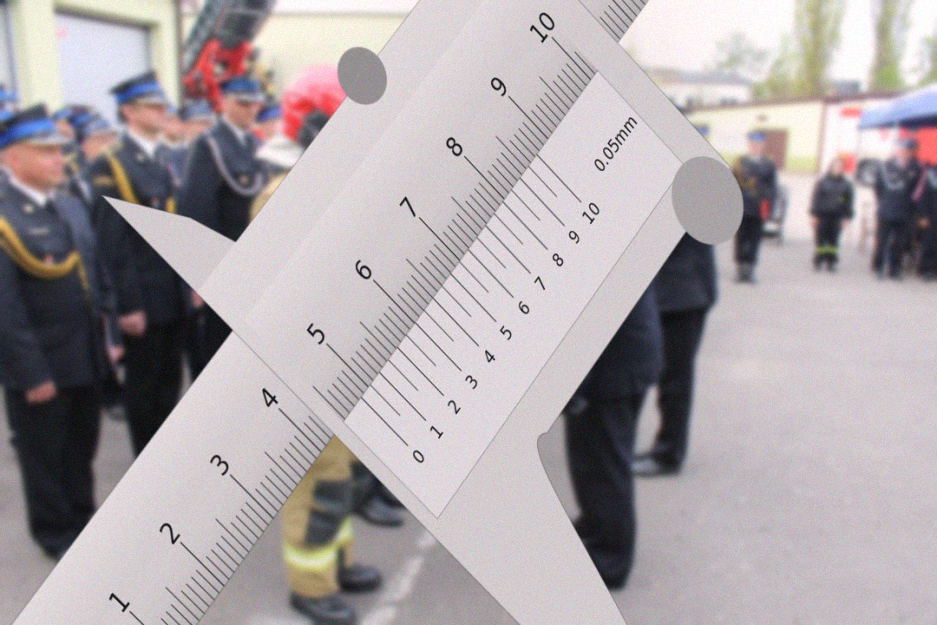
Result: 48.4 mm
